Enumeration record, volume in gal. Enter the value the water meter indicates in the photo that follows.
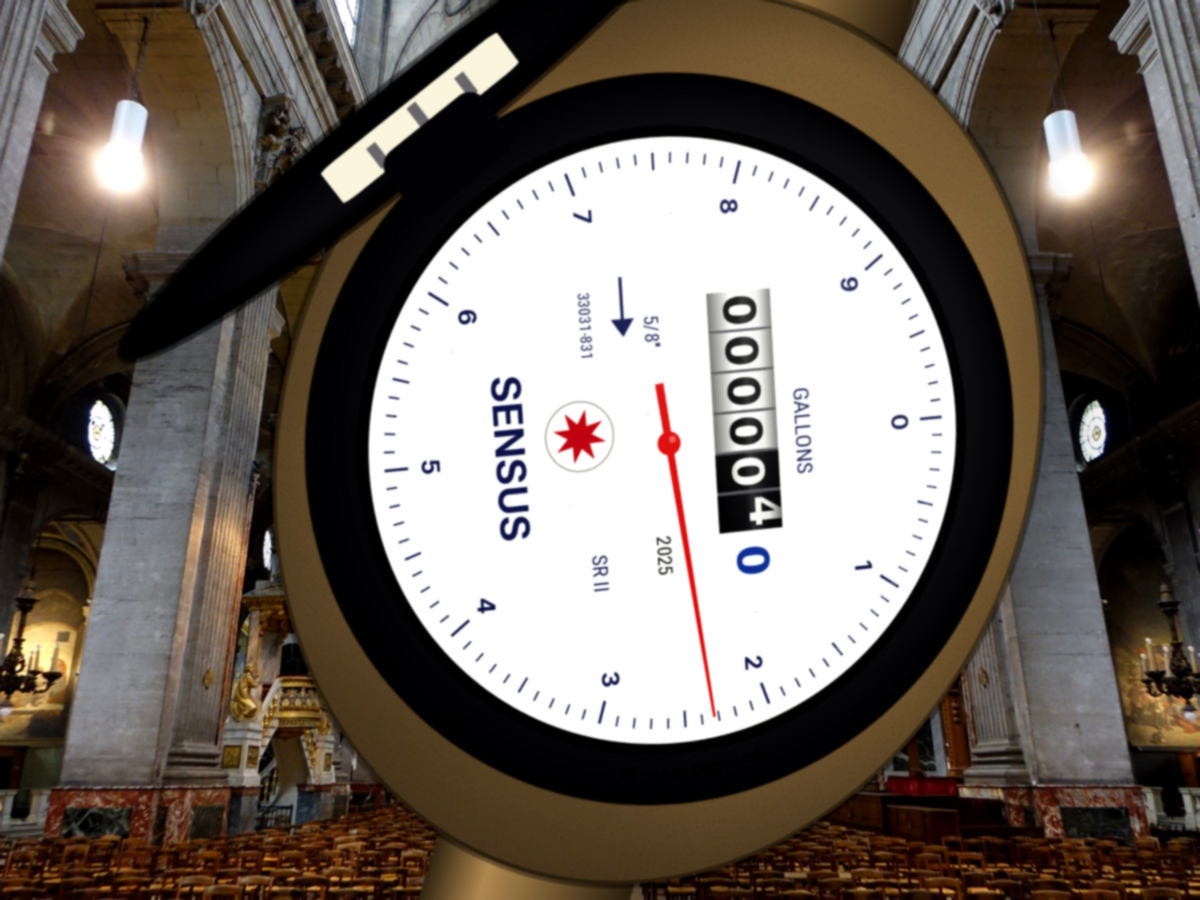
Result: 42.3 gal
